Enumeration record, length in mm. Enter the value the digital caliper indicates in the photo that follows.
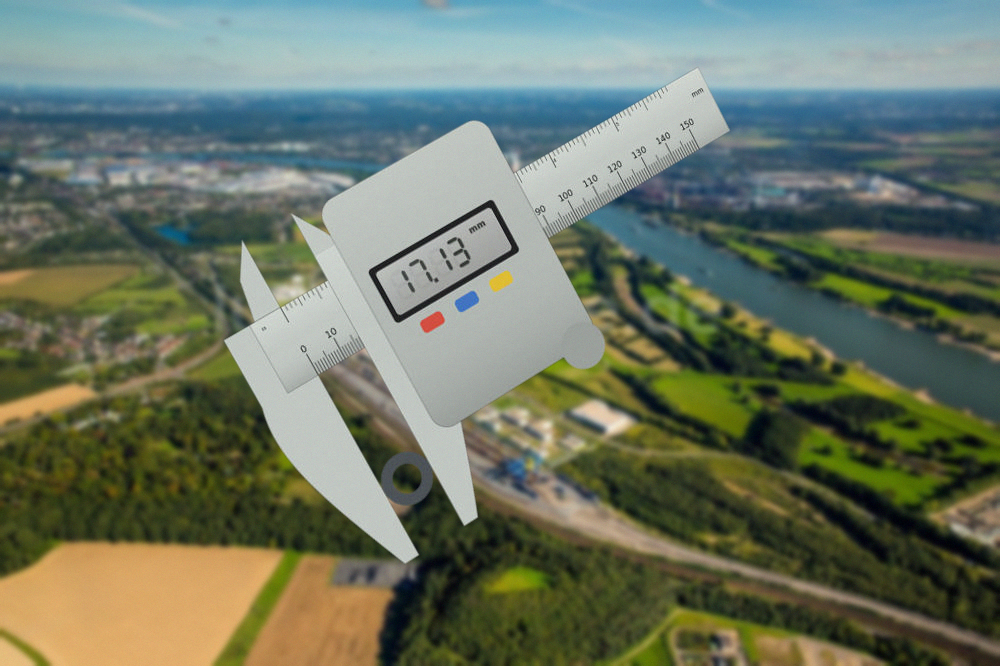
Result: 17.13 mm
